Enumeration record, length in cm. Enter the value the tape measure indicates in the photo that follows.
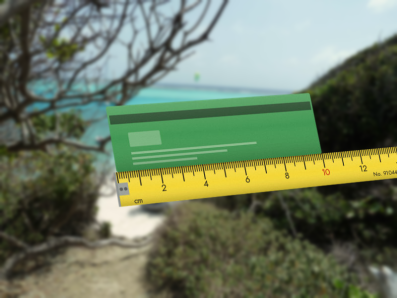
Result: 10 cm
